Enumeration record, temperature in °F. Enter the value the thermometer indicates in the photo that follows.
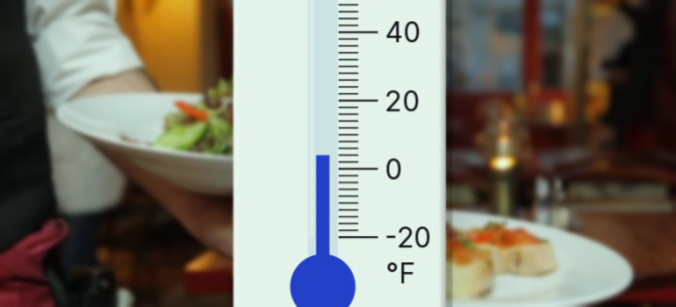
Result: 4 °F
